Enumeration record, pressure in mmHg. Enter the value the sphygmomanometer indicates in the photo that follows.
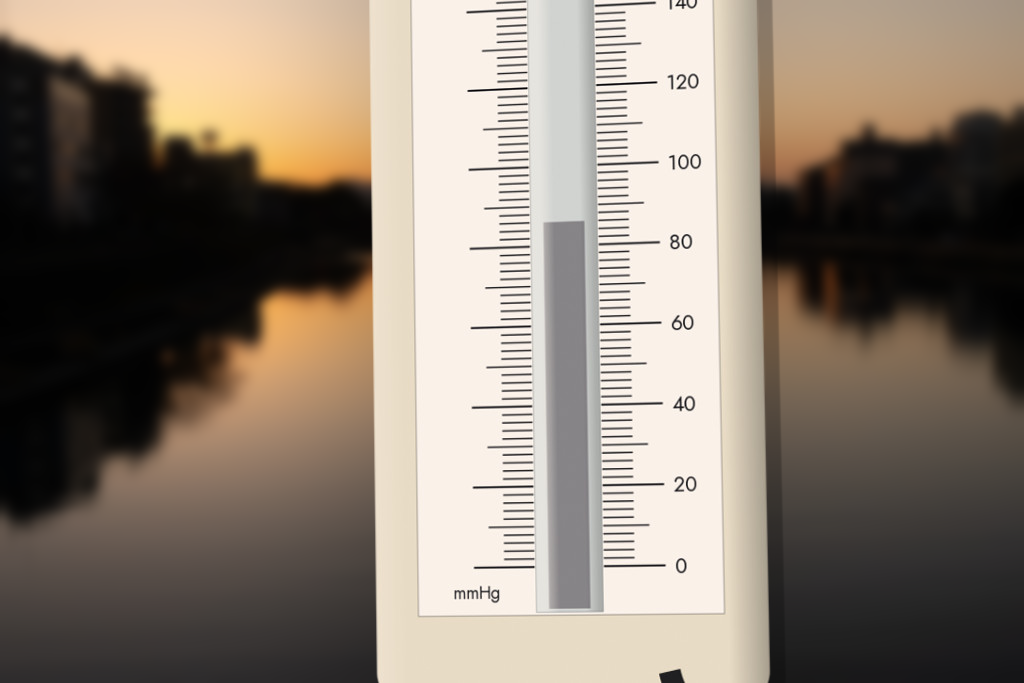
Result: 86 mmHg
